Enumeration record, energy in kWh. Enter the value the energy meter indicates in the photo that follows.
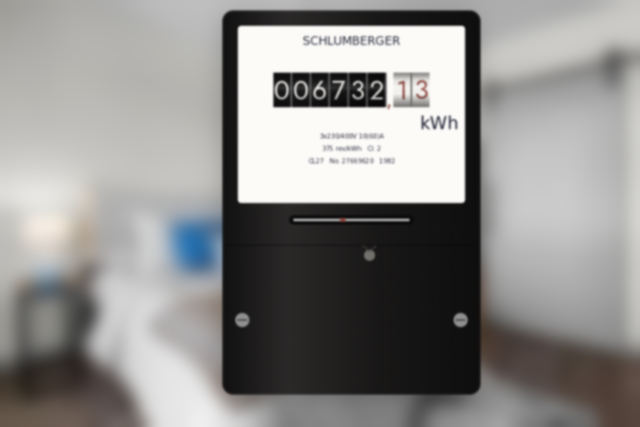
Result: 6732.13 kWh
